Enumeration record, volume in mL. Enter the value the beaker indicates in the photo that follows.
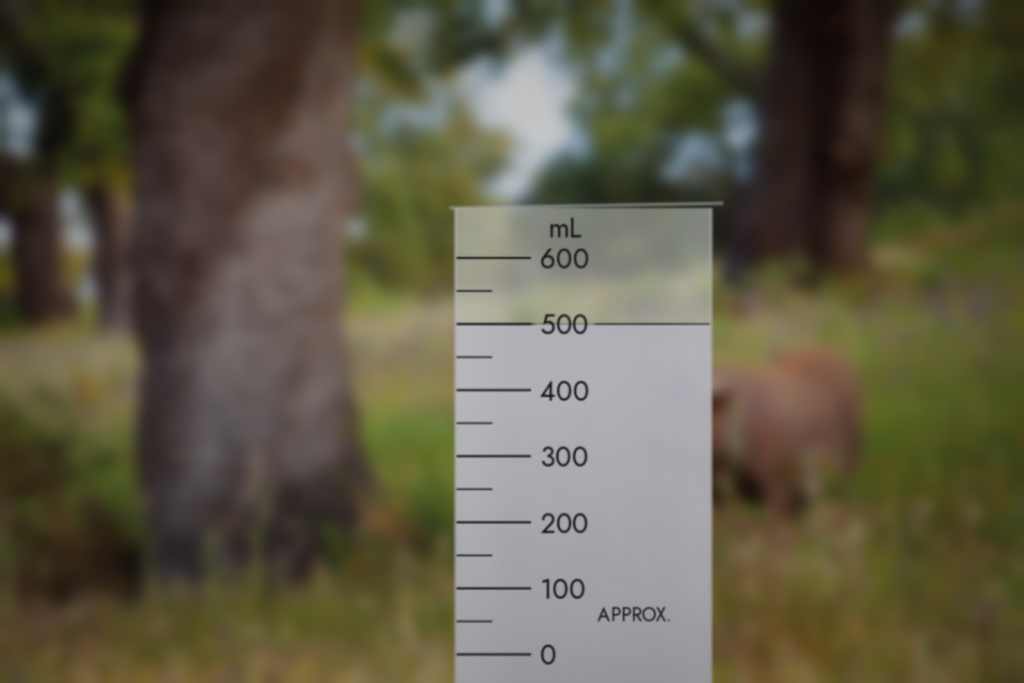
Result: 500 mL
